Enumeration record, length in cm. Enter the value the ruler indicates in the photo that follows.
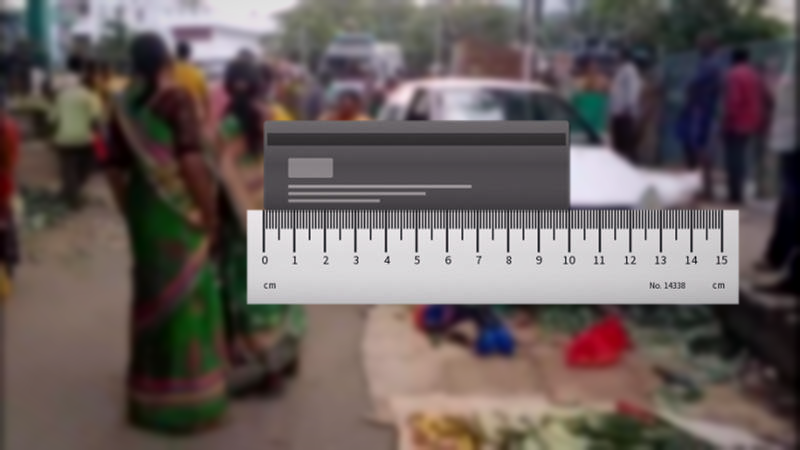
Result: 10 cm
